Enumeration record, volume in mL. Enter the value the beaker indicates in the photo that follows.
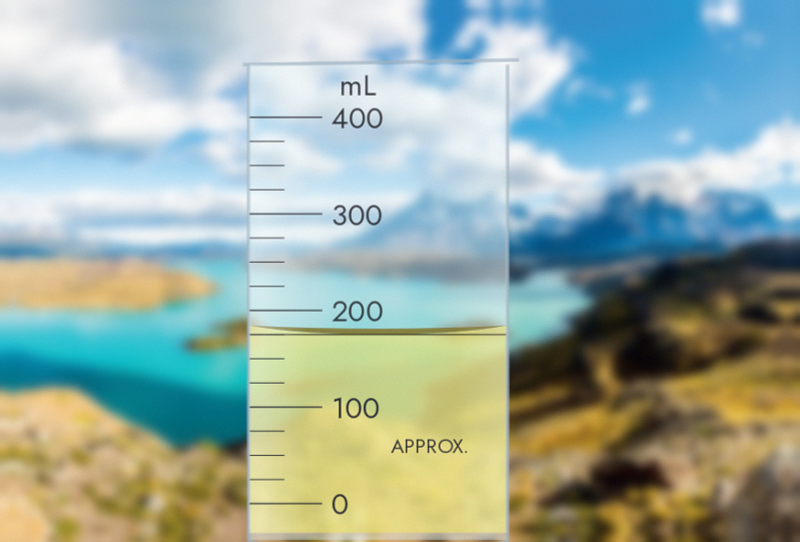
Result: 175 mL
